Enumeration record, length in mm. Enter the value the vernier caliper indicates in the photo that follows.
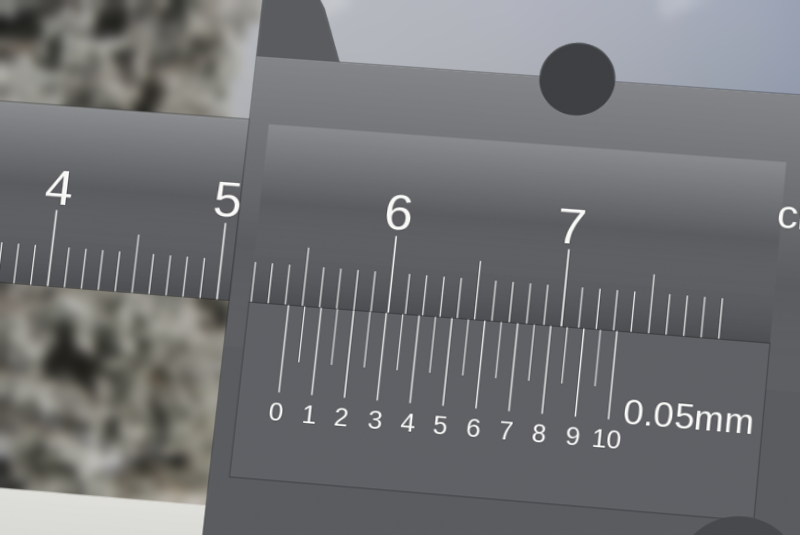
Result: 54.2 mm
